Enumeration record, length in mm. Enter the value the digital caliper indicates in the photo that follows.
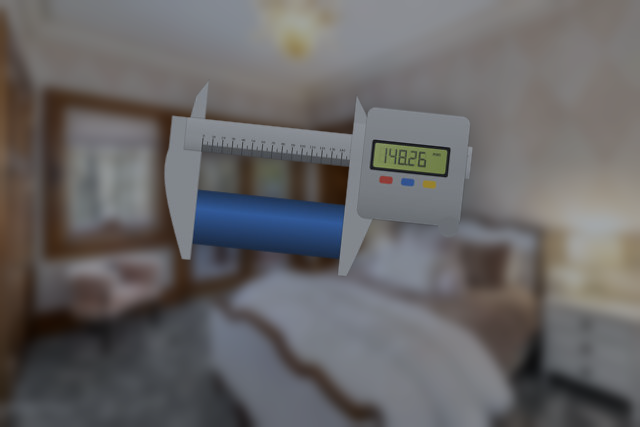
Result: 148.26 mm
